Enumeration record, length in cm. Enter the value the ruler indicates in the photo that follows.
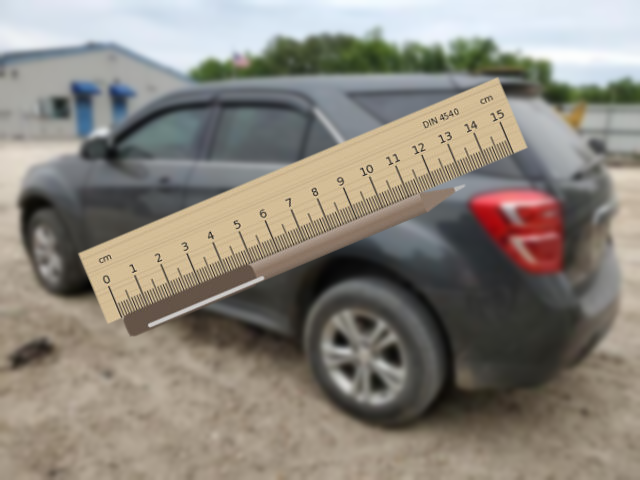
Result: 13 cm
